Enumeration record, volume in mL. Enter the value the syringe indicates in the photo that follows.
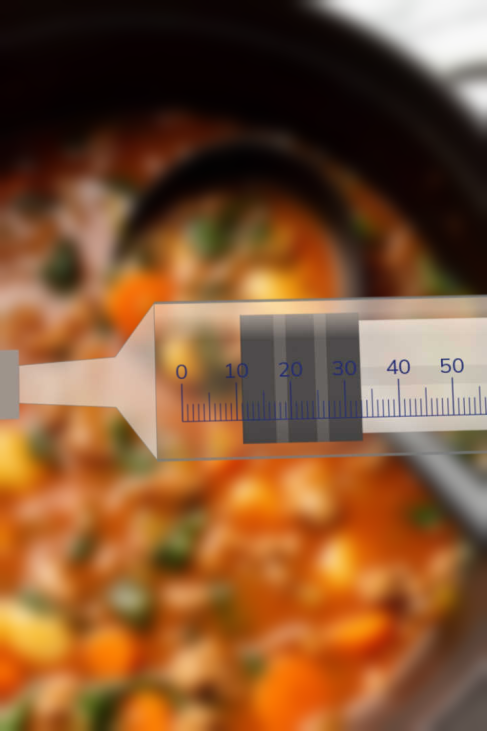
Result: 11 mL
